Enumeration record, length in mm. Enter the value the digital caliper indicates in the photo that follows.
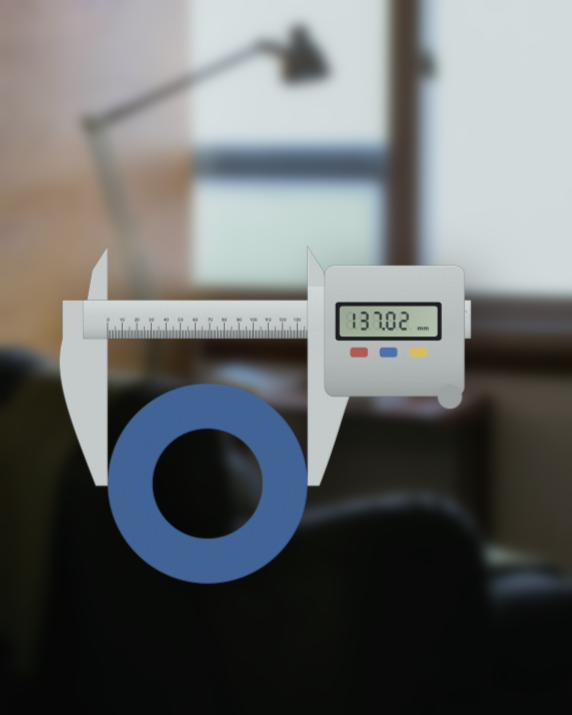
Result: 137.02 mm
